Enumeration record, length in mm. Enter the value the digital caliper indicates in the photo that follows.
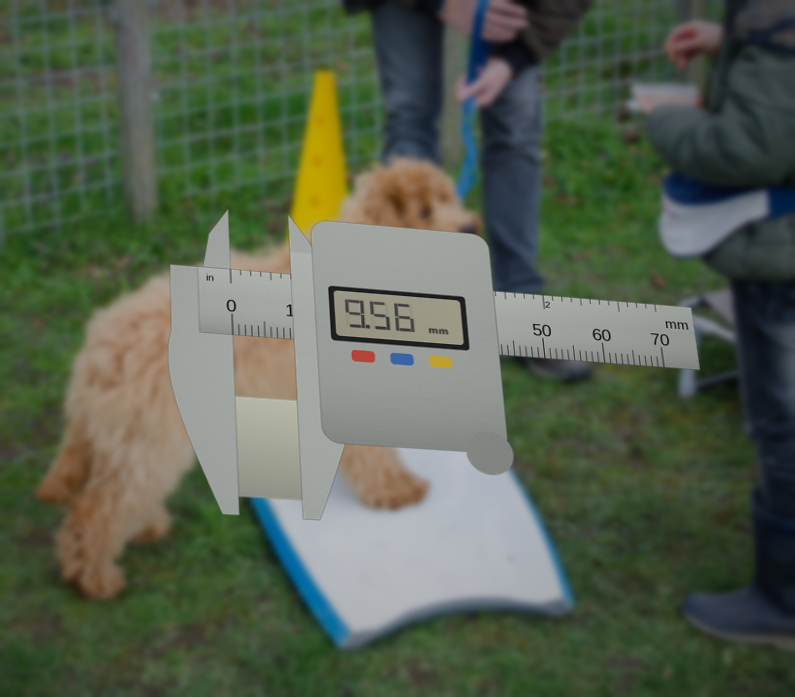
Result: 9.56 mm
